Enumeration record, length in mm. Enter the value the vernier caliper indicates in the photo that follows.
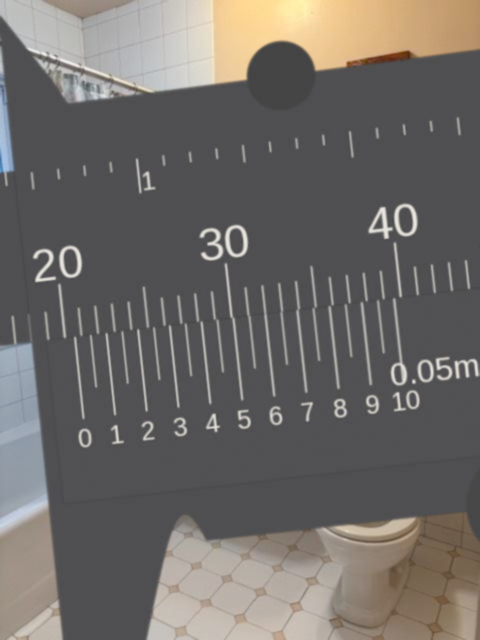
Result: 20.6 mm
